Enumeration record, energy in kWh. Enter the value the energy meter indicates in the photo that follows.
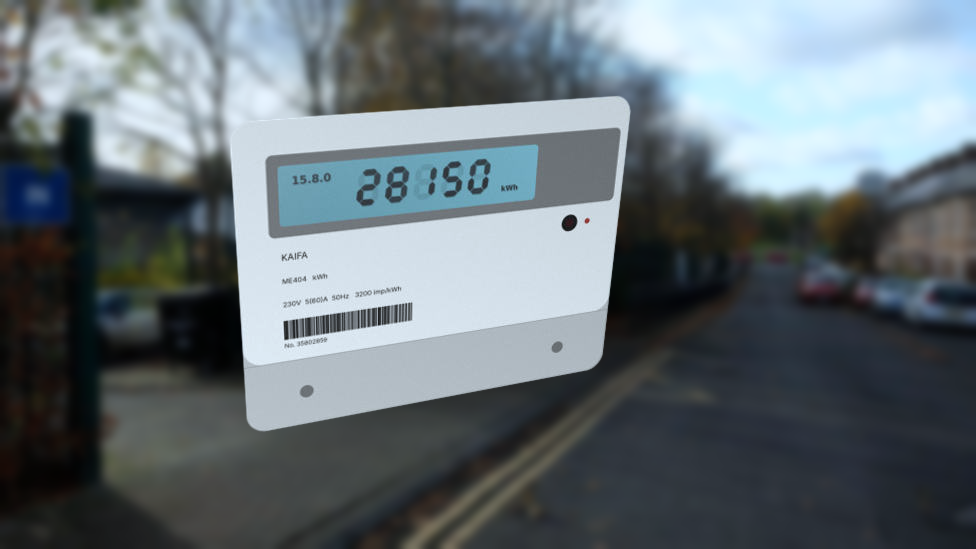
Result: 28150 kWh
